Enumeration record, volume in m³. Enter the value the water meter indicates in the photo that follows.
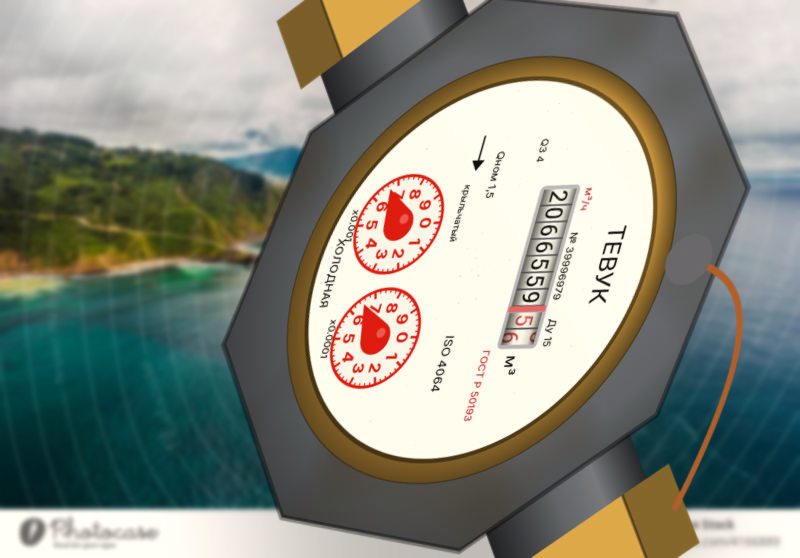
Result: 2066559.5566 m³
